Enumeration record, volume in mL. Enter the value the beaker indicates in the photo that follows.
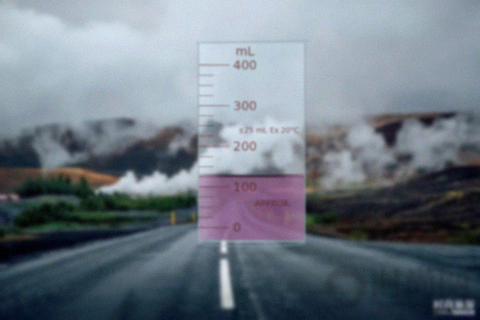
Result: 125 mL
